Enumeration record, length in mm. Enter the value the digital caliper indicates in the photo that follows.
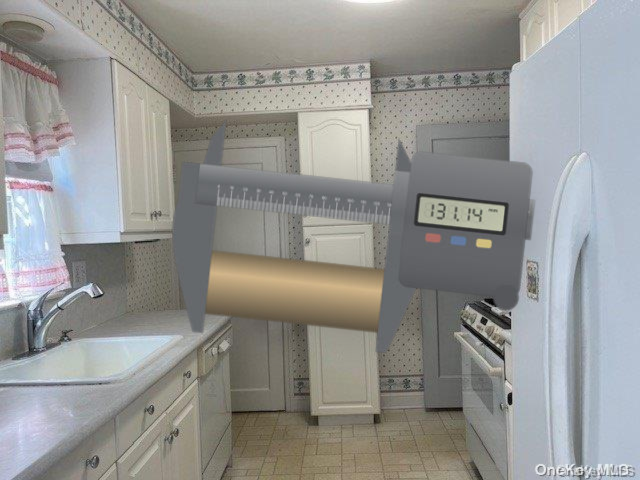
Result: 131.14 mm
